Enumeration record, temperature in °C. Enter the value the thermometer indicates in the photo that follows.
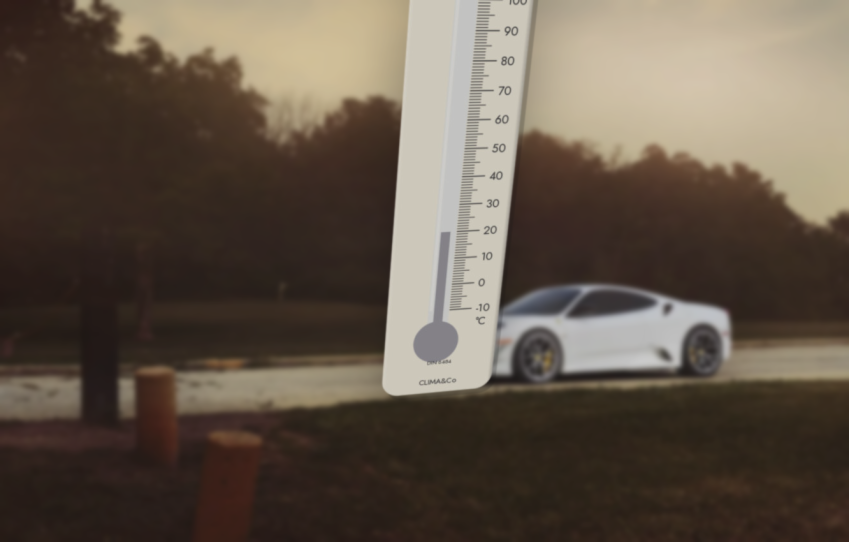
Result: 20 °C
